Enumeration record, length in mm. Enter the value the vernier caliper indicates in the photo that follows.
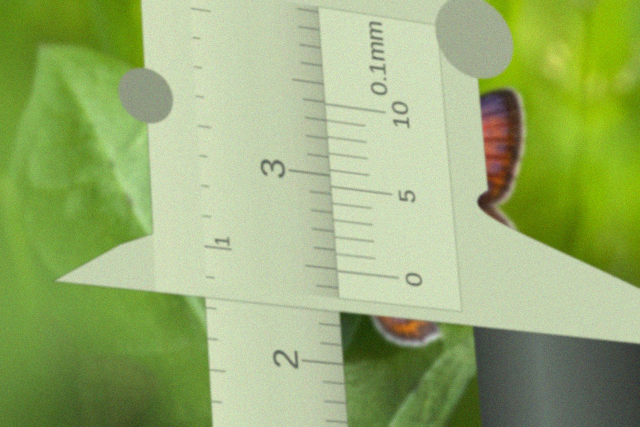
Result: 24.9 mm
